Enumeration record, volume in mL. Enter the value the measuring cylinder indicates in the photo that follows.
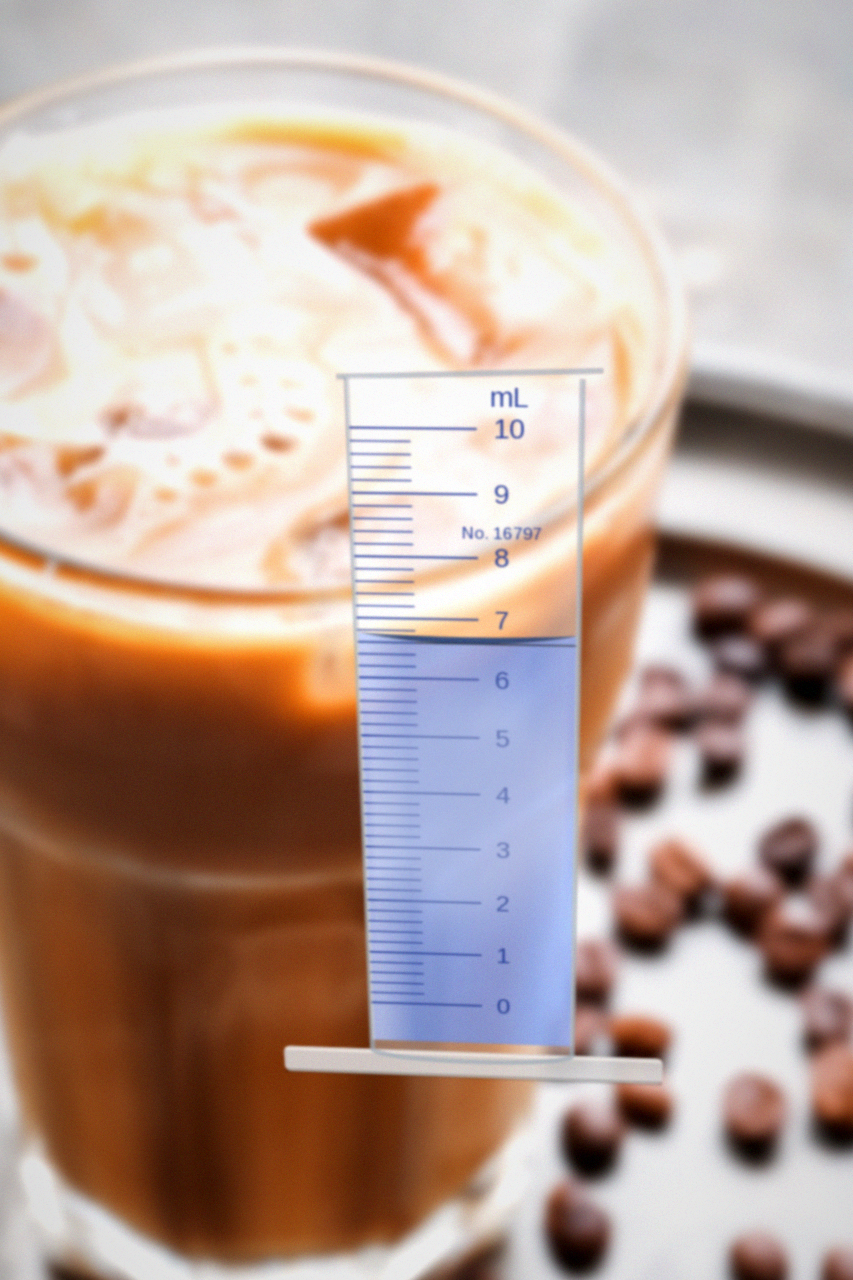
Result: 6.6 mL
